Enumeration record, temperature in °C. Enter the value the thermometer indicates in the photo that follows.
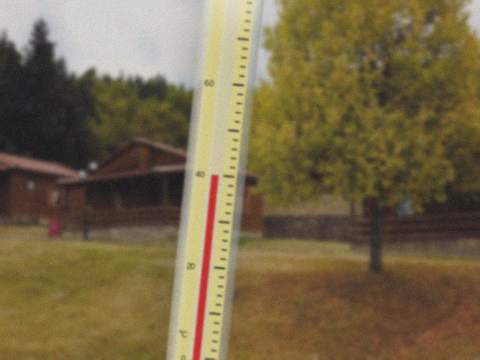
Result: 40 °C
